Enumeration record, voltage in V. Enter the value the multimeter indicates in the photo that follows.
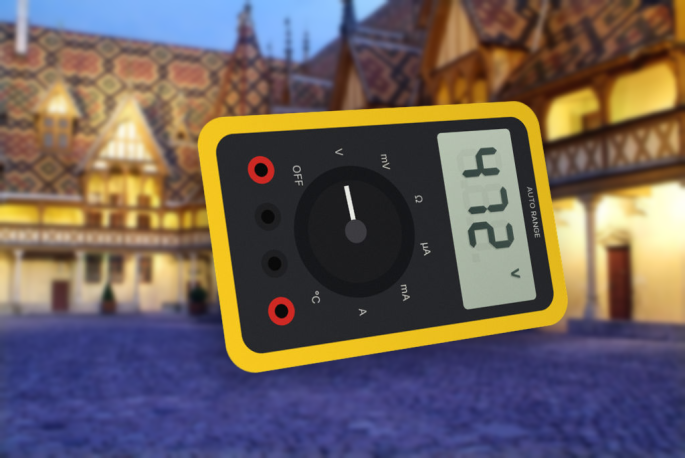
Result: 472 V
